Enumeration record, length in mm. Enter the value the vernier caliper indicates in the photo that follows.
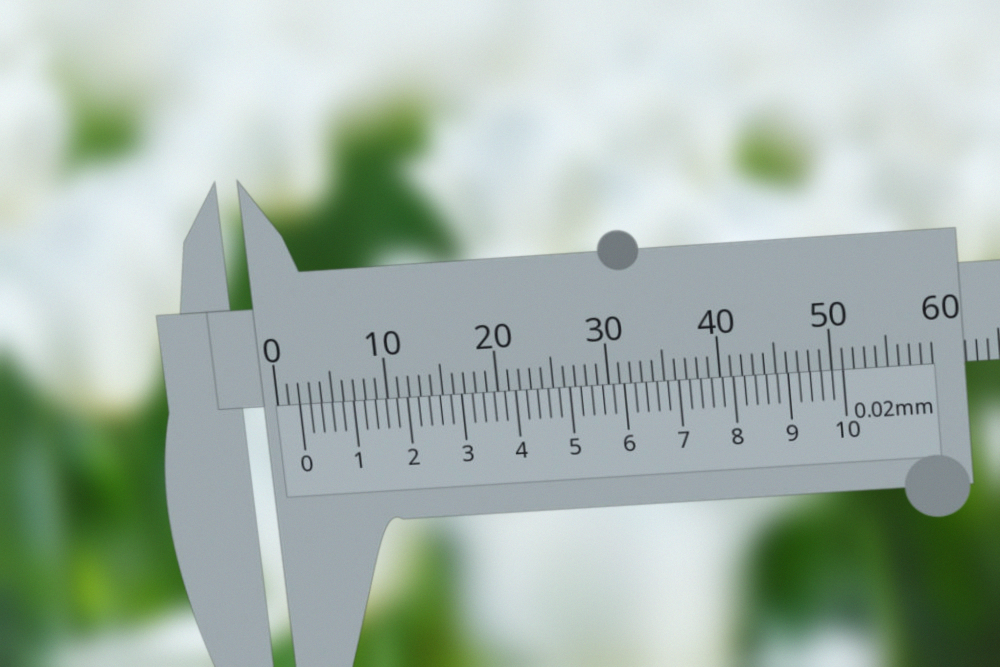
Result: 2.0 mm
